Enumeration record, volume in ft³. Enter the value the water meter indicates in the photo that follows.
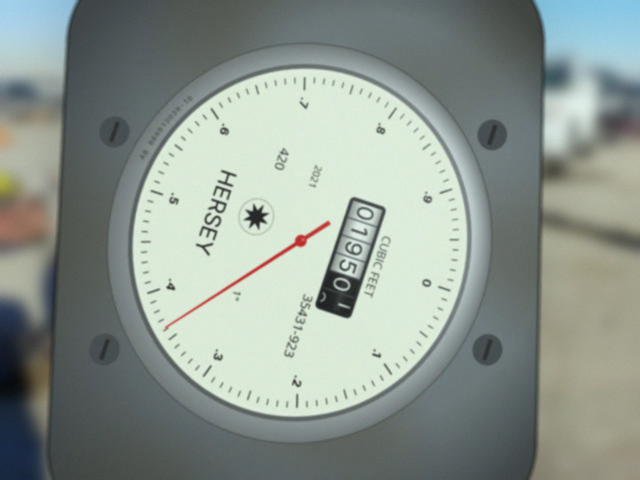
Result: 19501.36 ft³
